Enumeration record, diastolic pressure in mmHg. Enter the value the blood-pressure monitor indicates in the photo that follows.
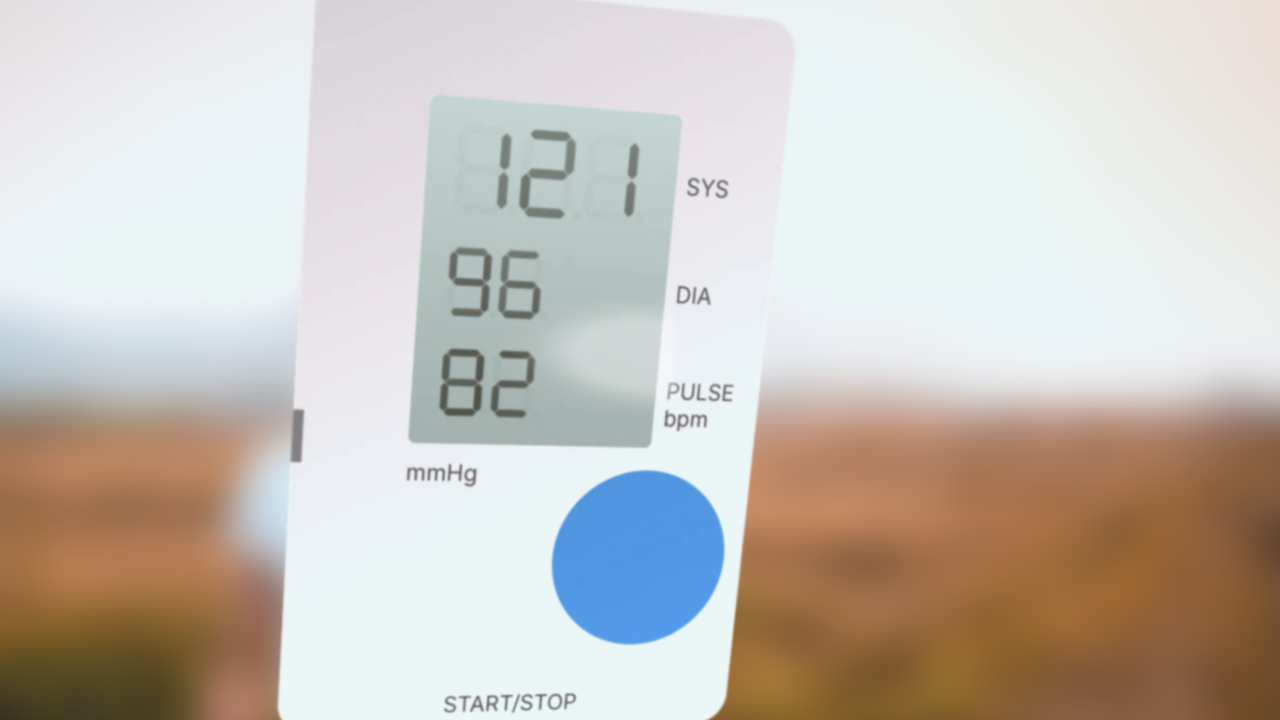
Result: 96 mmHg
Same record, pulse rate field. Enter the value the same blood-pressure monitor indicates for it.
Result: 82 bpm
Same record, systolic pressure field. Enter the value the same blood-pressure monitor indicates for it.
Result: 121 mmHg
